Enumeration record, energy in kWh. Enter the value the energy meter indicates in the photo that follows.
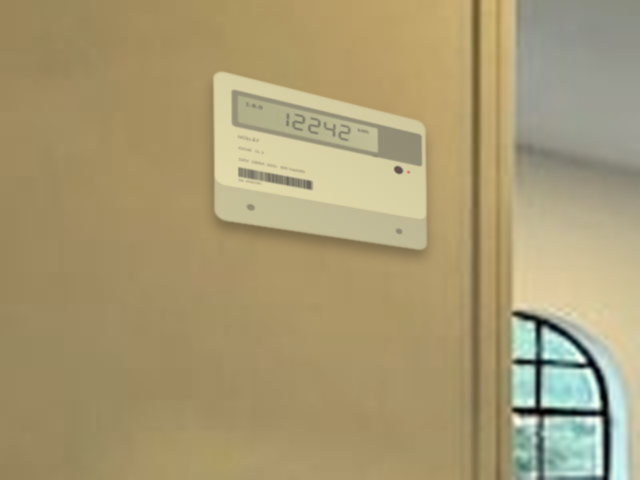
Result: 12242 kWh
